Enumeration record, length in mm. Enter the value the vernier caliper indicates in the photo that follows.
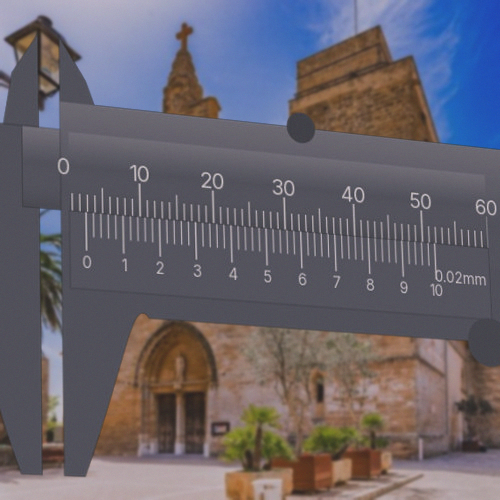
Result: 2.8 mm
